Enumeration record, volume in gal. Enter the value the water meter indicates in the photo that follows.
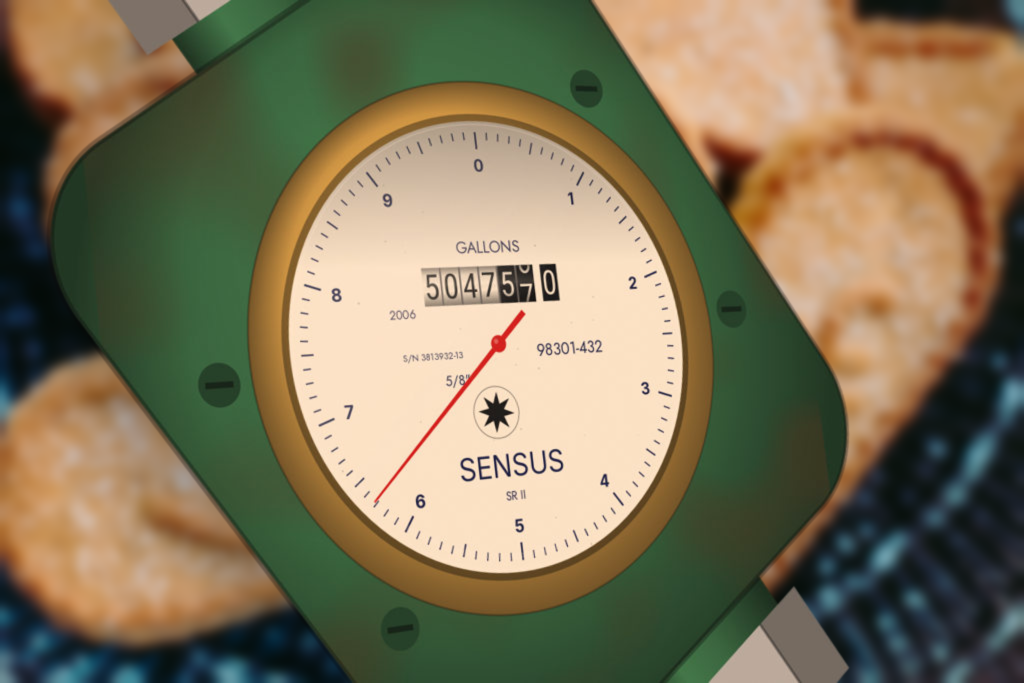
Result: 5047566.3 gal
